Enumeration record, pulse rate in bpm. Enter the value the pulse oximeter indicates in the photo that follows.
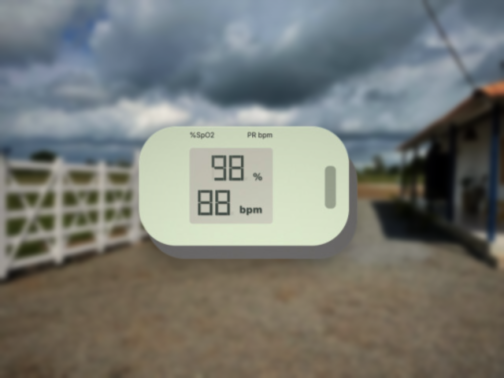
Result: 88 bpm
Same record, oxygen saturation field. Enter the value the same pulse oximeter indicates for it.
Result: 98 %
